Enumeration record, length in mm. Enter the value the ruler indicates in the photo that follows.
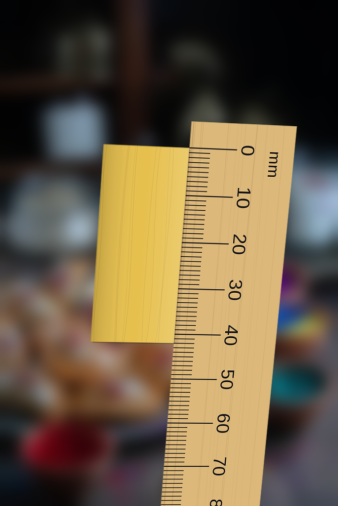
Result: 42 mm
